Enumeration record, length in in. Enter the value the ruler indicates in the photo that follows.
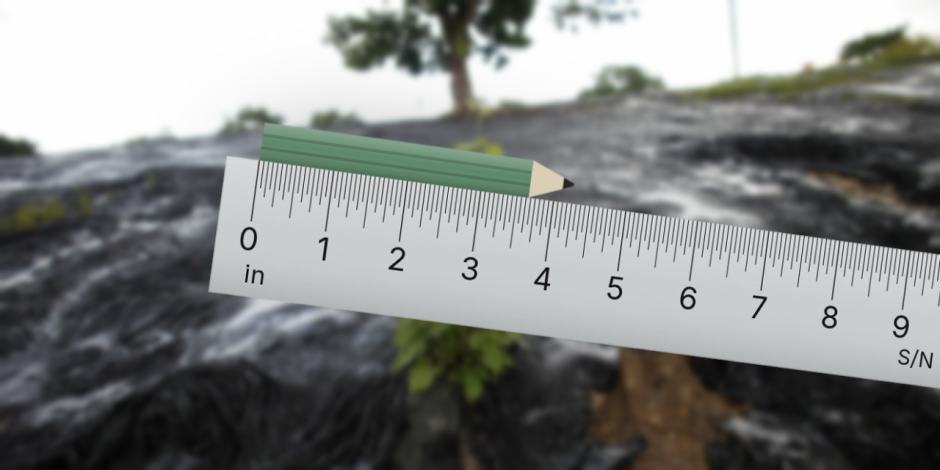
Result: 4.25 in
